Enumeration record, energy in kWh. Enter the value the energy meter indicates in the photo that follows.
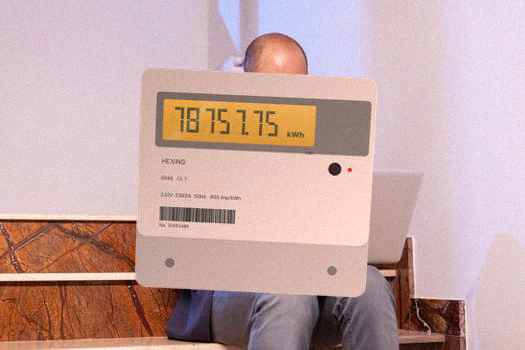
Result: 78757.75 kWh
